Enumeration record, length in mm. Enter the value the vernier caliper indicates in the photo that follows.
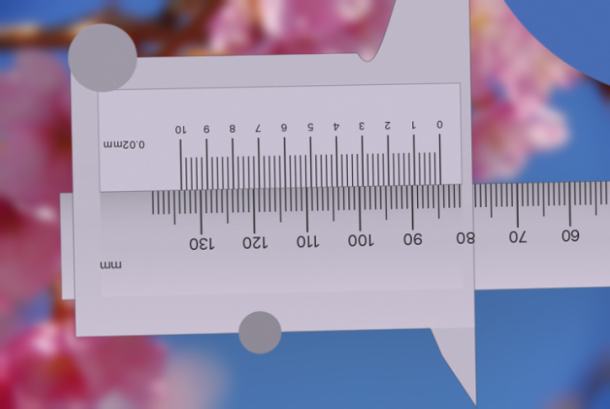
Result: 84.6 mm
